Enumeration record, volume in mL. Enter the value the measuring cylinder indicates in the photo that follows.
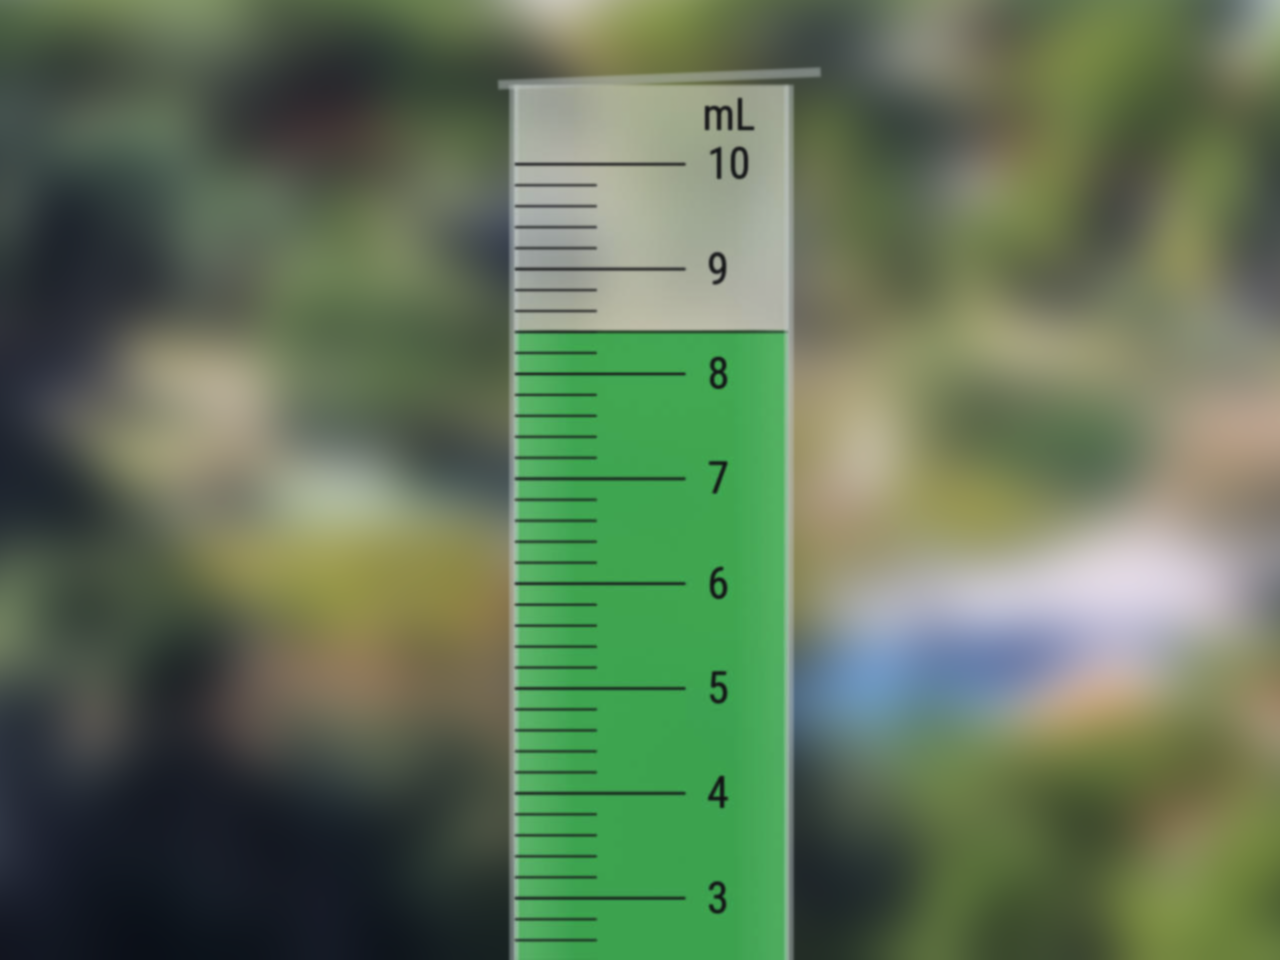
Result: 8.4 mL
